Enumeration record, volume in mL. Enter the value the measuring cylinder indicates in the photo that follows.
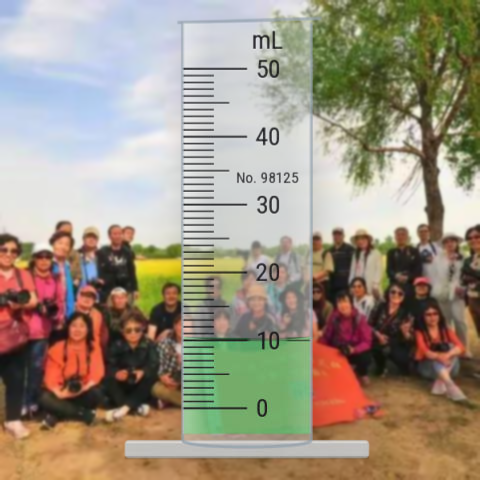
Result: 10 mL
